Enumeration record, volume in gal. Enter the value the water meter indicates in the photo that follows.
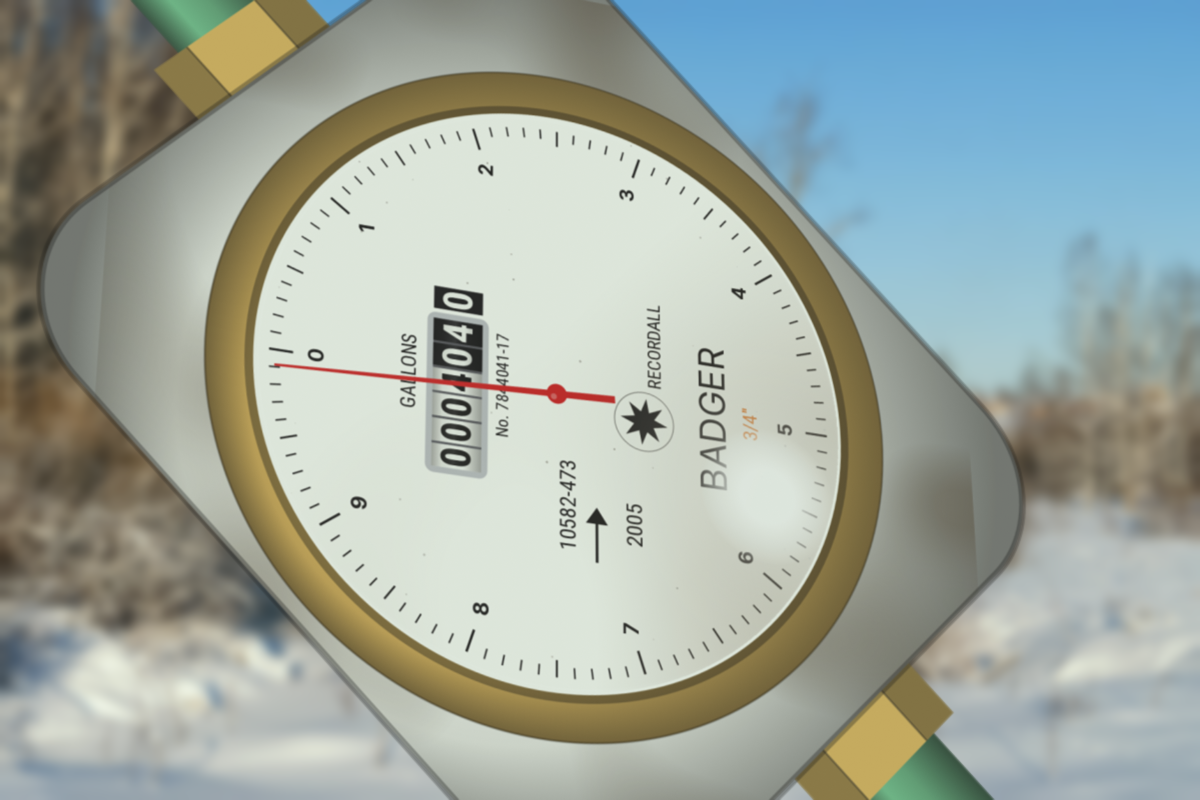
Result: 4039.9 gal
